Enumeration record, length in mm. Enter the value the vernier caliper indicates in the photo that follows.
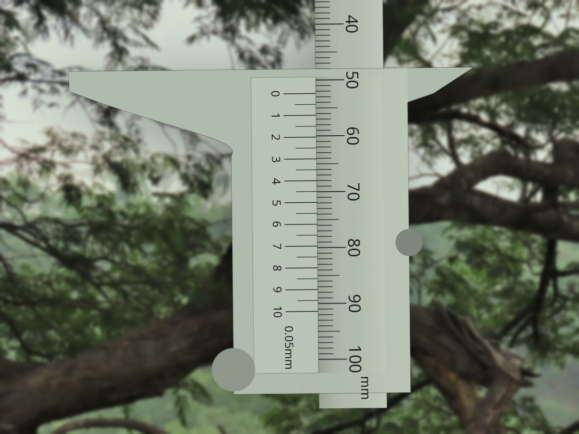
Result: 52.4 mm
